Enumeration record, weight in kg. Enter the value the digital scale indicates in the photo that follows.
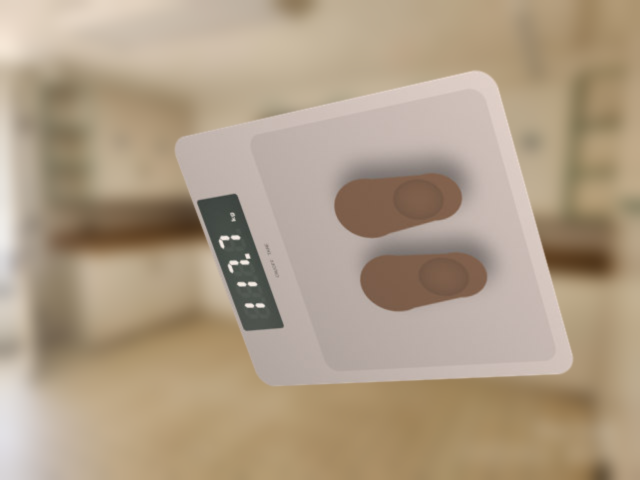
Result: 117.7 kg
